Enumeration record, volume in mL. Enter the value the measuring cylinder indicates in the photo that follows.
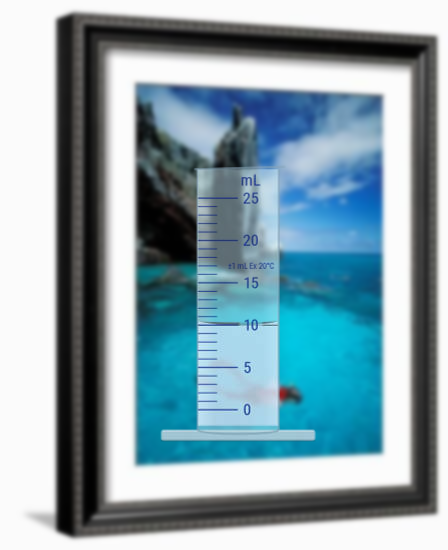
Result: 10 mL
